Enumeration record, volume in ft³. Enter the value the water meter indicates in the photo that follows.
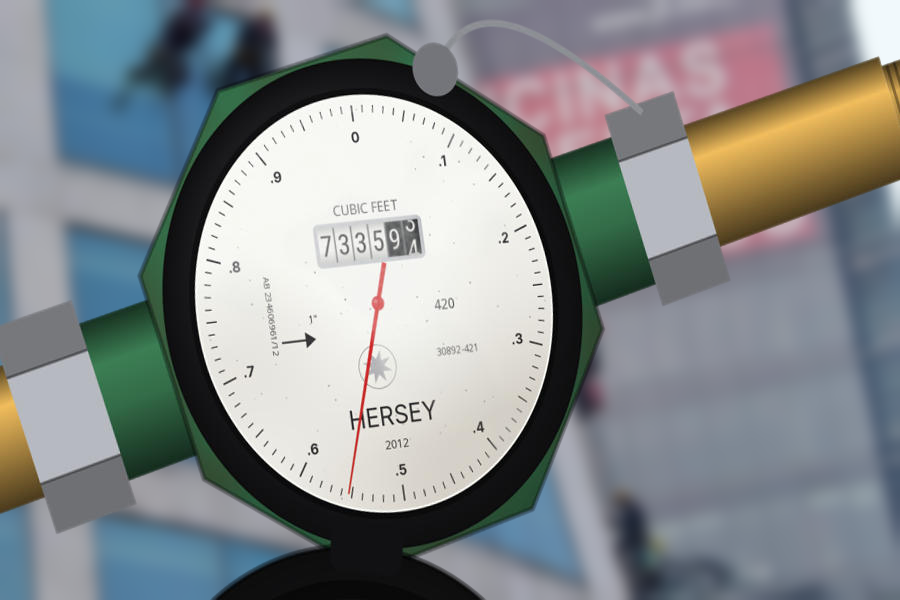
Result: 733593.55 ft³
